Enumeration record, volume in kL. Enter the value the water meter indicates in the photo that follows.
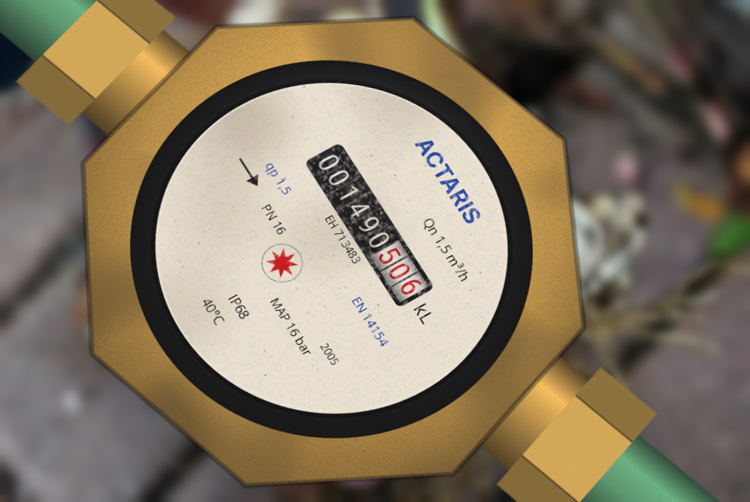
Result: 1490.506 kL
